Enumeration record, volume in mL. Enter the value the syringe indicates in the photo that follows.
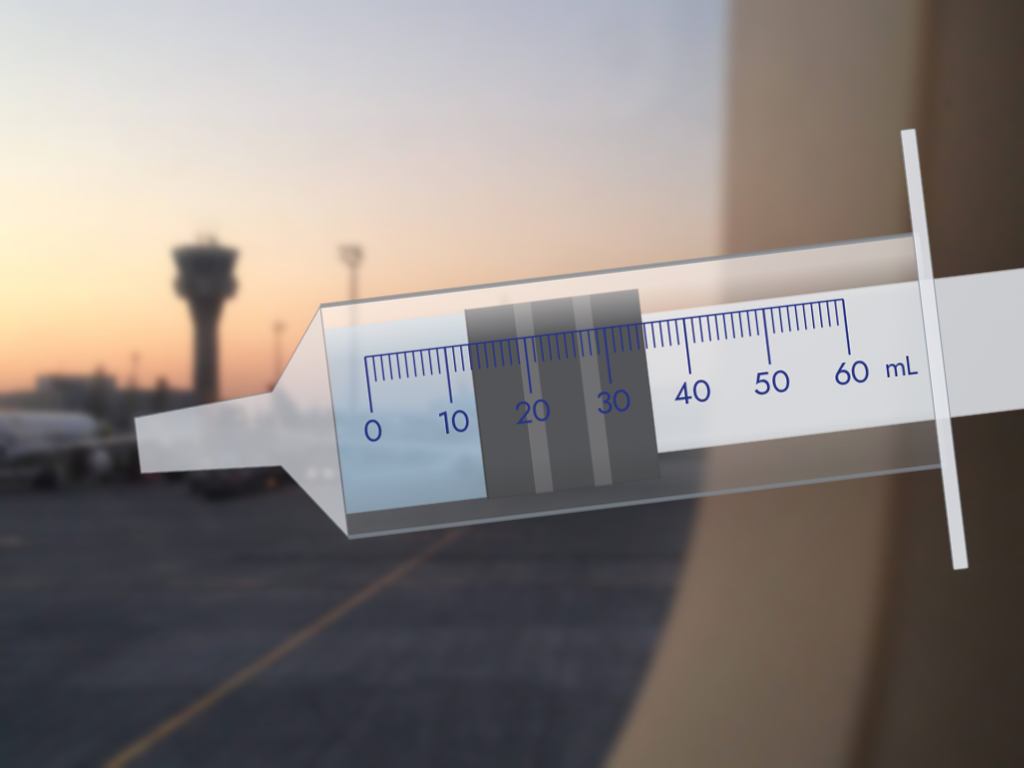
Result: 13 mL
